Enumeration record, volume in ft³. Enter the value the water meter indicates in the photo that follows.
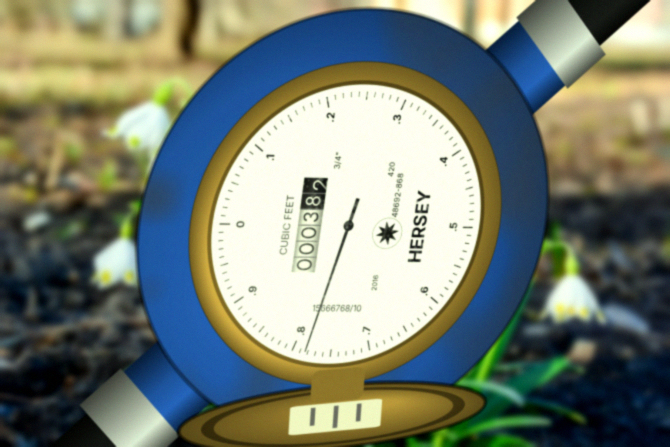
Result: 381.78 ft³
